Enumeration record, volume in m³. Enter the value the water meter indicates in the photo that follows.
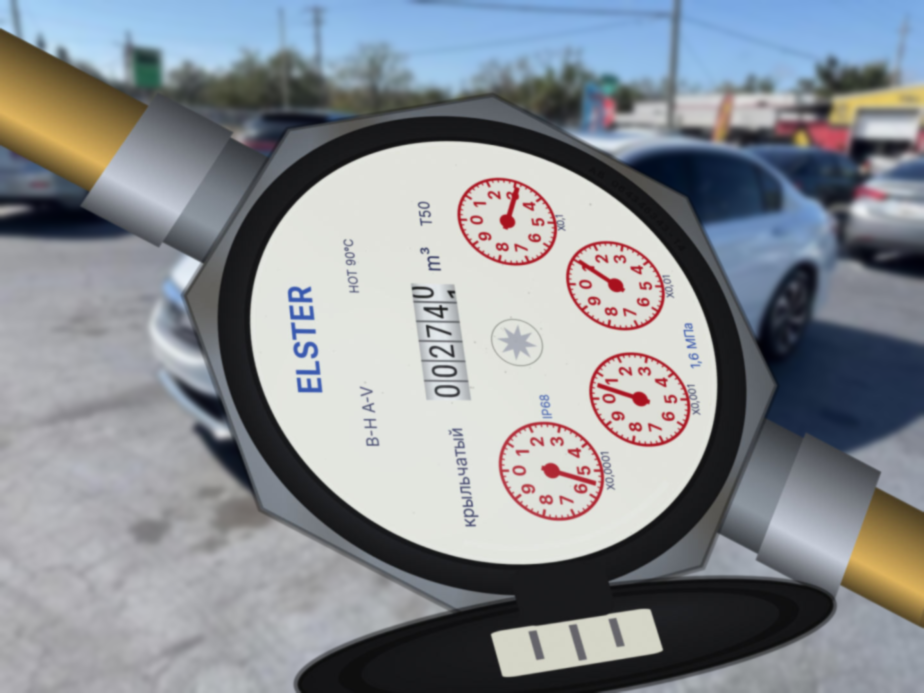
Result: 2740.3105 m³
